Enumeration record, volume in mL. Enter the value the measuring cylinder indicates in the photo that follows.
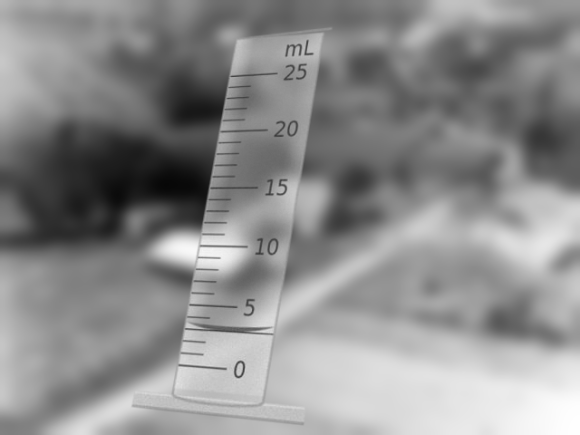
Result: 3 mL
